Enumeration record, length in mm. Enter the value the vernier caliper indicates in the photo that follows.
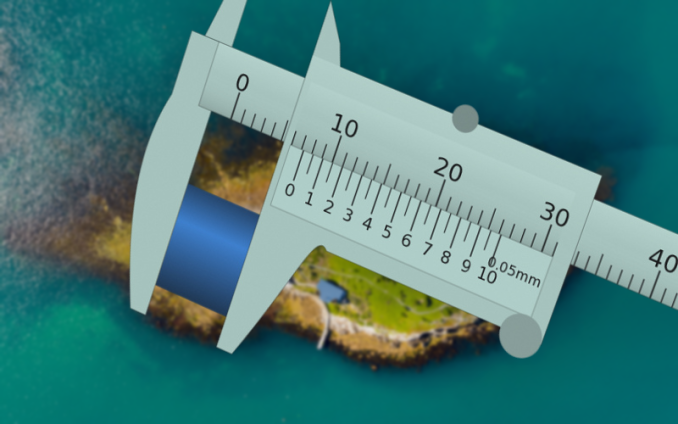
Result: 7.2 mm
